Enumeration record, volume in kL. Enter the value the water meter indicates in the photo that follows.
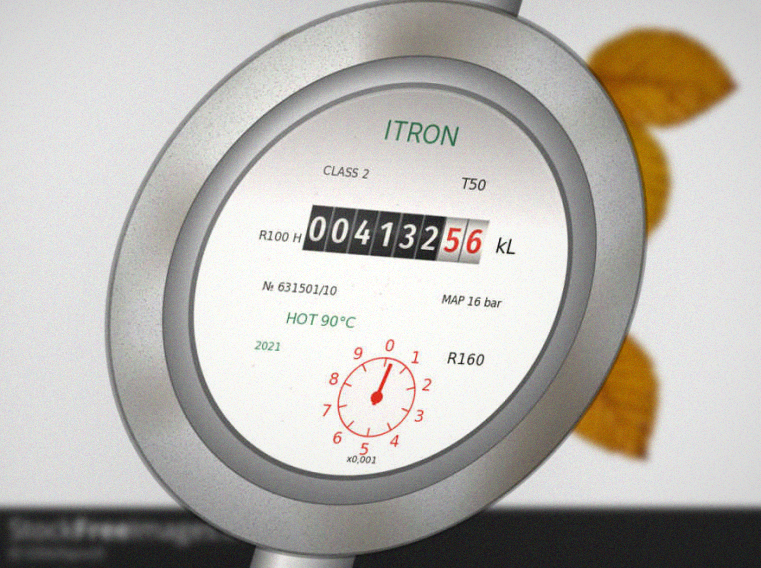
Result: 4132.560 kL
